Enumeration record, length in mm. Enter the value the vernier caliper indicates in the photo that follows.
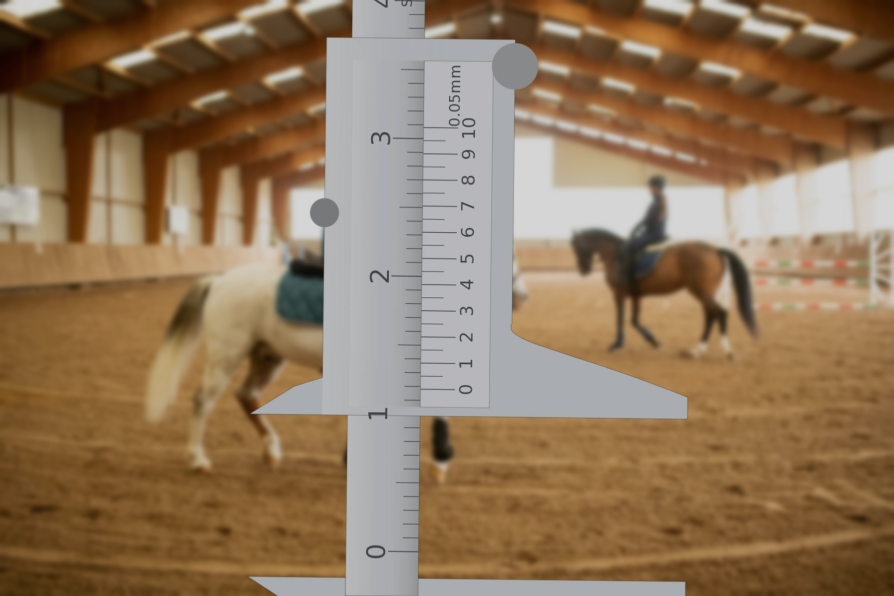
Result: 11.8 mm
